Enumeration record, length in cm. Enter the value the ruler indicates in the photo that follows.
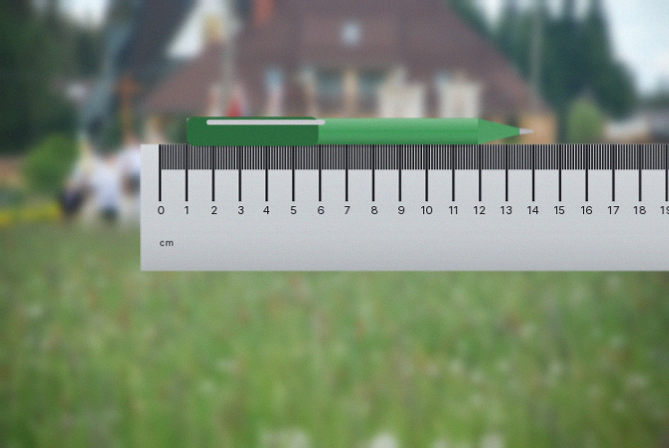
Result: 13 cm
